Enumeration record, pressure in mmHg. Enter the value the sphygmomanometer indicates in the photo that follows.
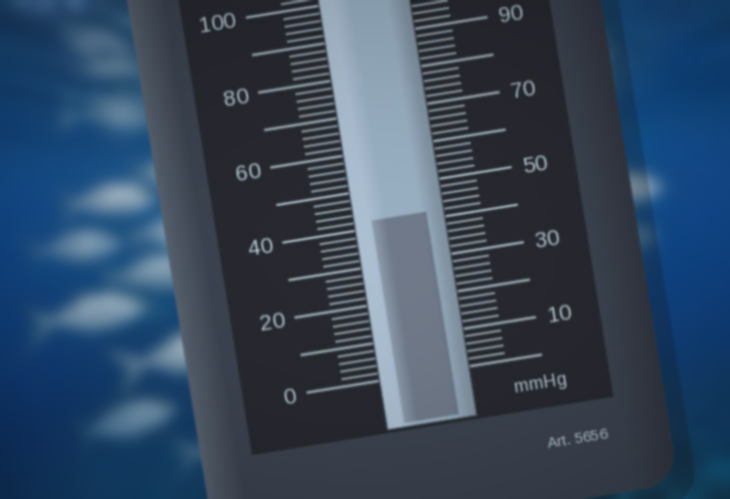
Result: 42 mmHg
